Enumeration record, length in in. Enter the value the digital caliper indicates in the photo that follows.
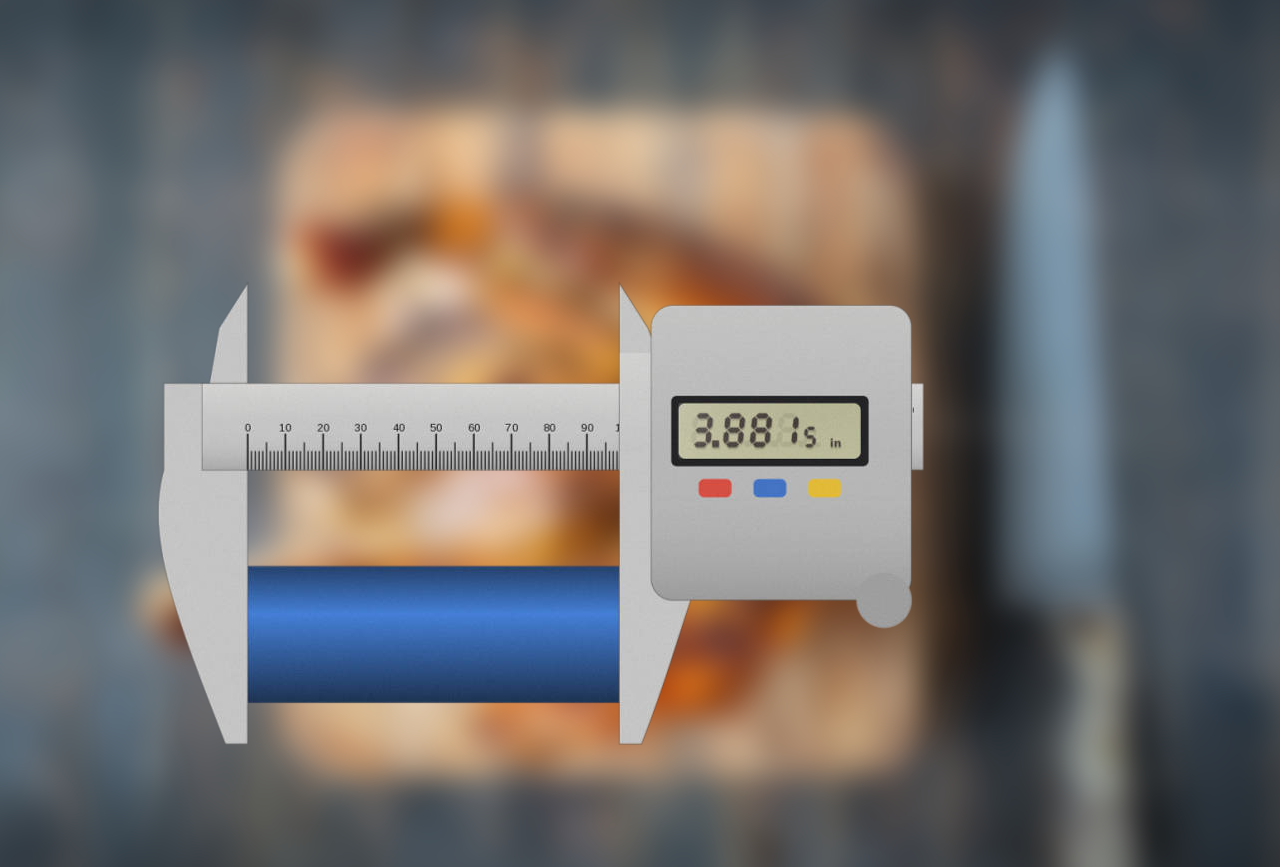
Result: 3.8815 in
